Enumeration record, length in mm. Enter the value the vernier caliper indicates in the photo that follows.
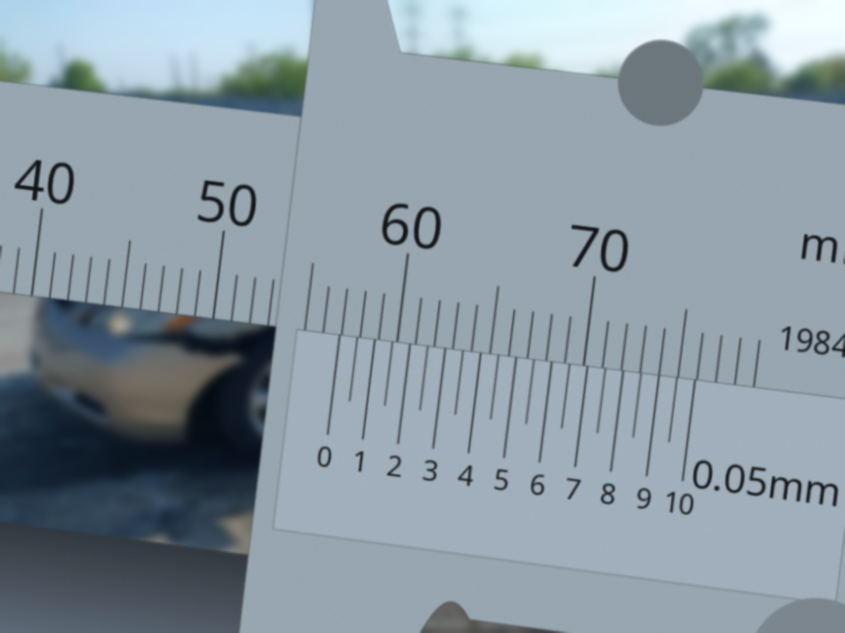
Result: 56.9 mm
